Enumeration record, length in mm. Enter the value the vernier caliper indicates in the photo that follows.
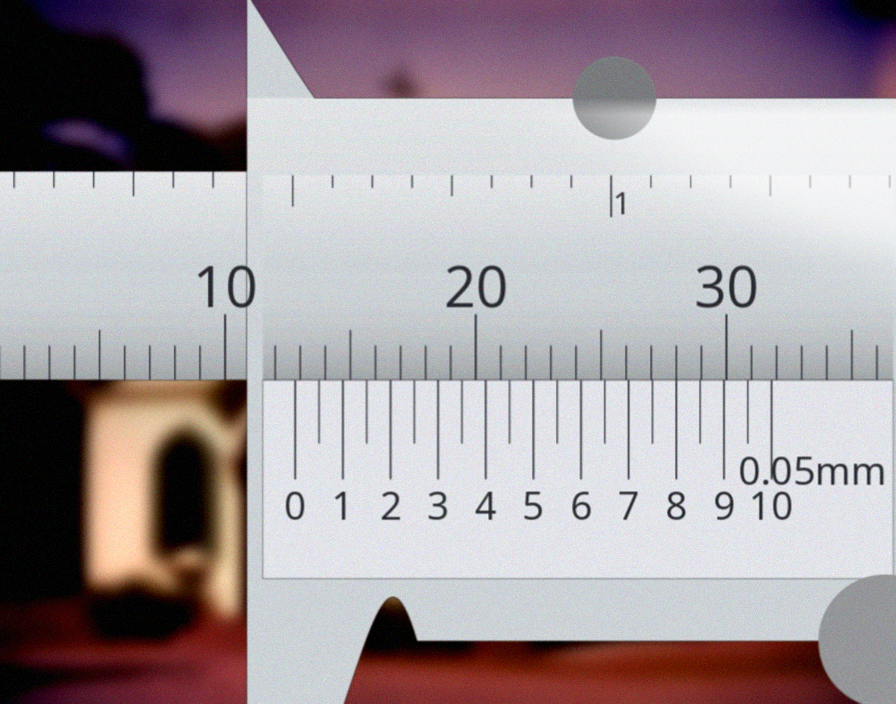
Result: 12.8 mm
